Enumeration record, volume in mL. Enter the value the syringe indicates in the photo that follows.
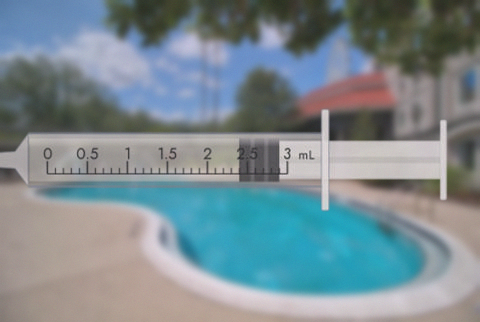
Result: 2.4 mL
